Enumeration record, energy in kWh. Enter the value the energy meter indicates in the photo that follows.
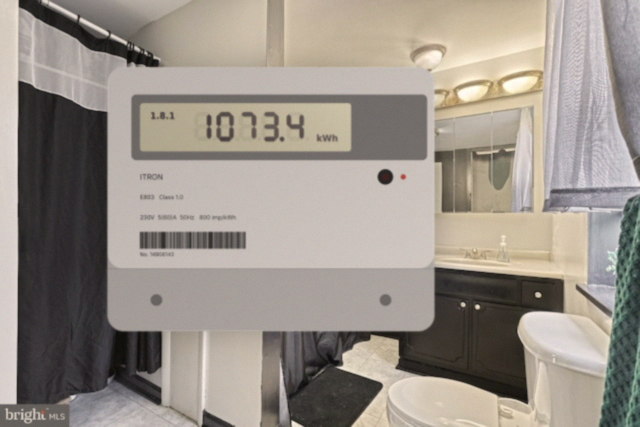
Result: 1073.4 kWh
